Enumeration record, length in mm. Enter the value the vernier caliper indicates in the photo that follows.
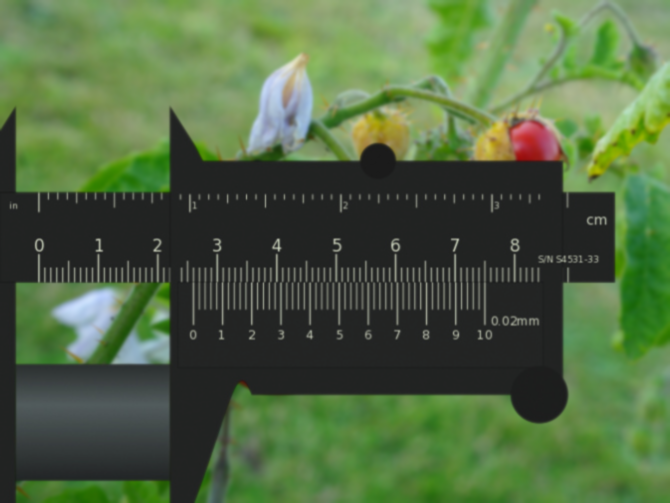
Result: 26.0 mm
